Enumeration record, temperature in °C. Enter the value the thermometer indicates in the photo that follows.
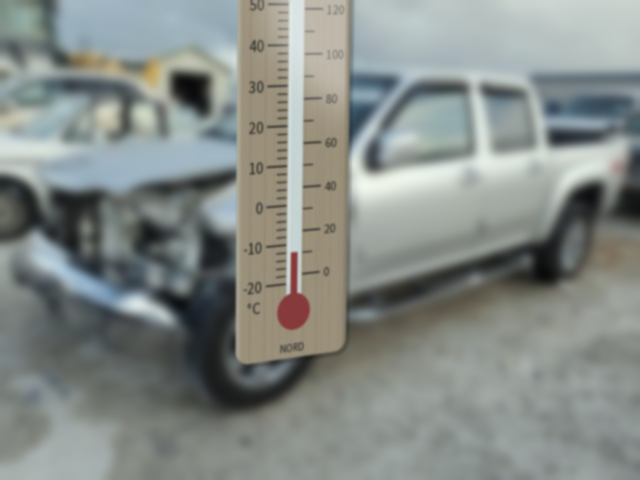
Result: -12 °C
